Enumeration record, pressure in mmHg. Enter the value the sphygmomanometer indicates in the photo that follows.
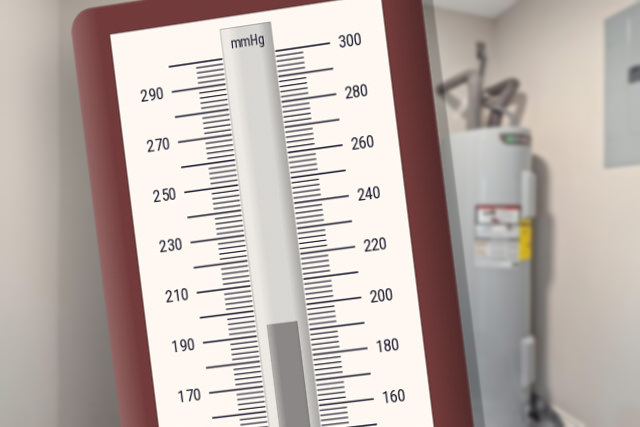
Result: 194 mmHg
